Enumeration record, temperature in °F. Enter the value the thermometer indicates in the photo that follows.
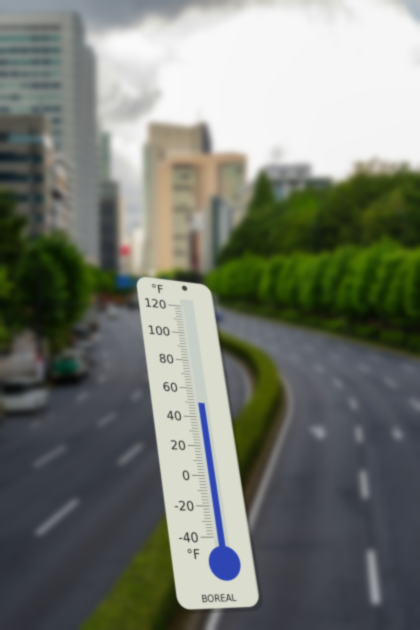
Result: 50 °F
